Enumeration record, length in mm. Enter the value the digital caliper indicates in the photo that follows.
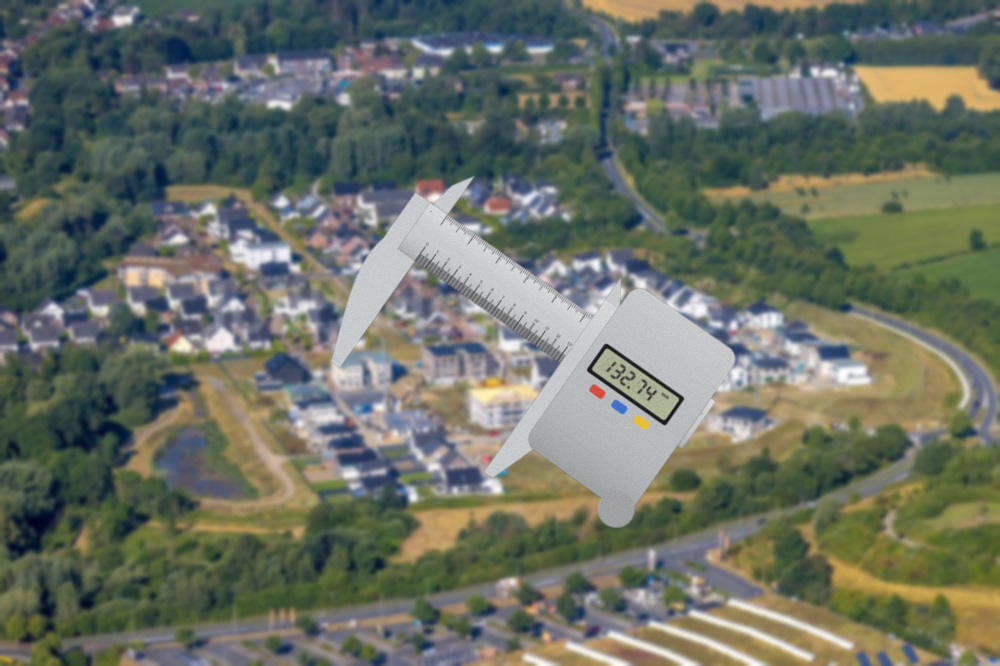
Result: 132.74 mm
